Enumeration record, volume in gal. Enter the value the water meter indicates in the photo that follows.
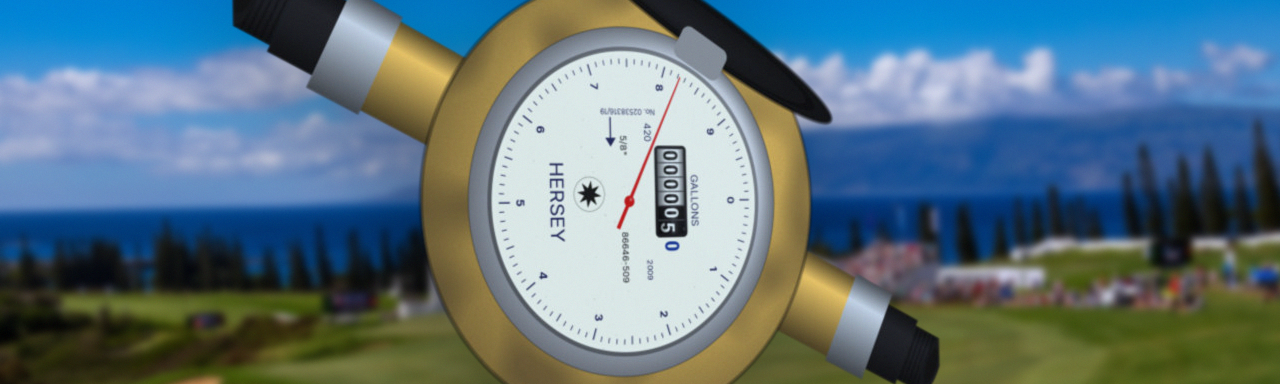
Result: 48.2 gal
